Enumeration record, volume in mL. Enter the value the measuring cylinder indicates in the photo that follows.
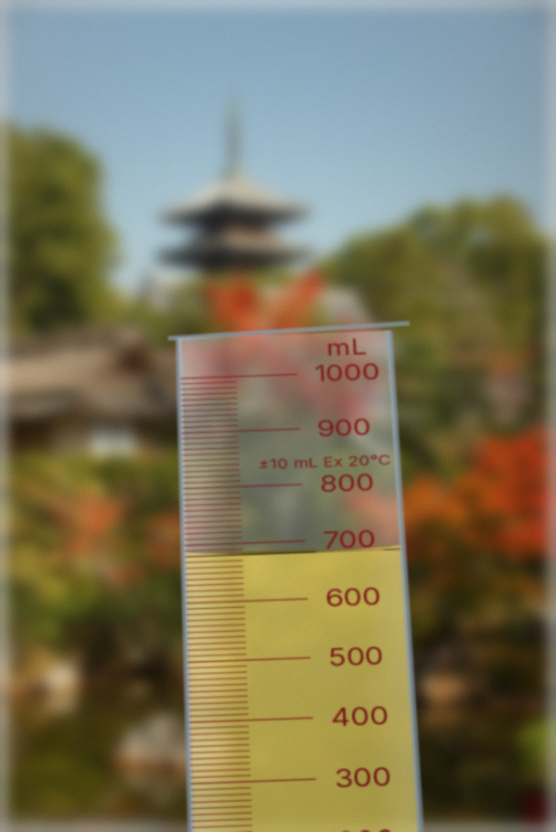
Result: 680 mL
